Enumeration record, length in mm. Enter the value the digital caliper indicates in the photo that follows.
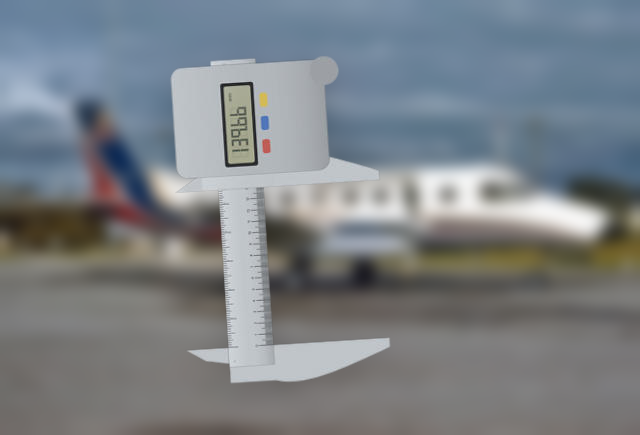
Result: 139.66 mm
